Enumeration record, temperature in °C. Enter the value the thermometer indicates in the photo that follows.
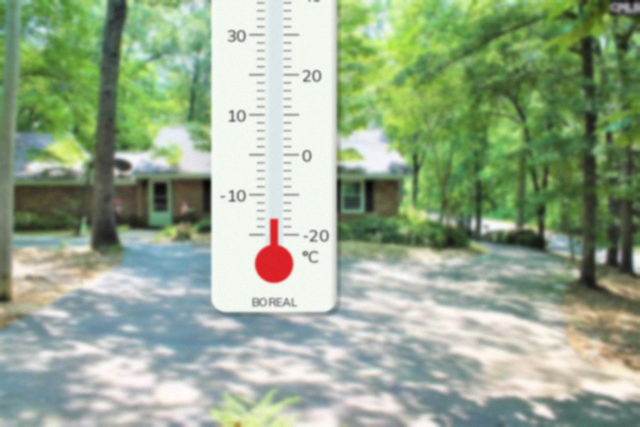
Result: -16 °C
